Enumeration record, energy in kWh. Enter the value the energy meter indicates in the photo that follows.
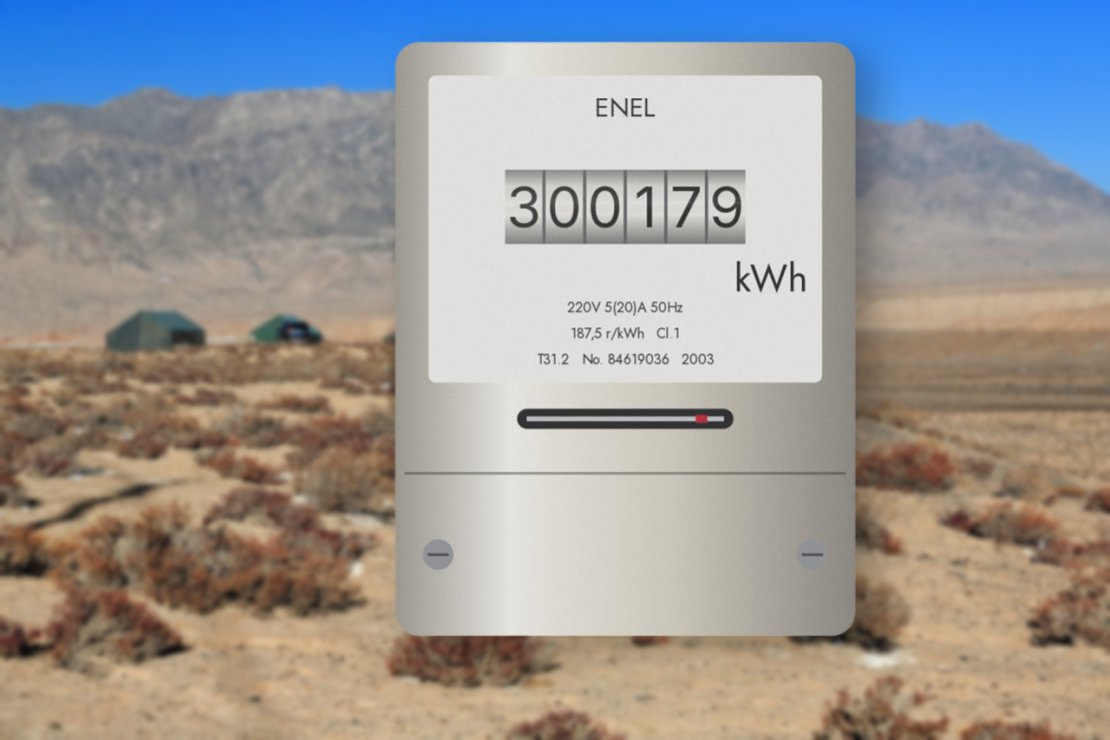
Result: 300179 kWh
